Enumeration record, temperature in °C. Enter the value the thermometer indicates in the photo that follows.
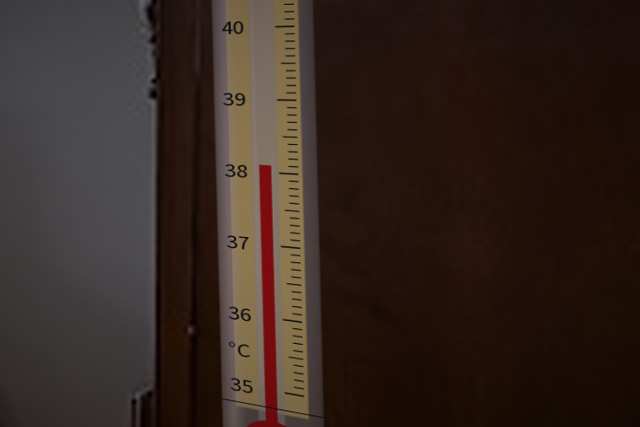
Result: 38.1 °C
